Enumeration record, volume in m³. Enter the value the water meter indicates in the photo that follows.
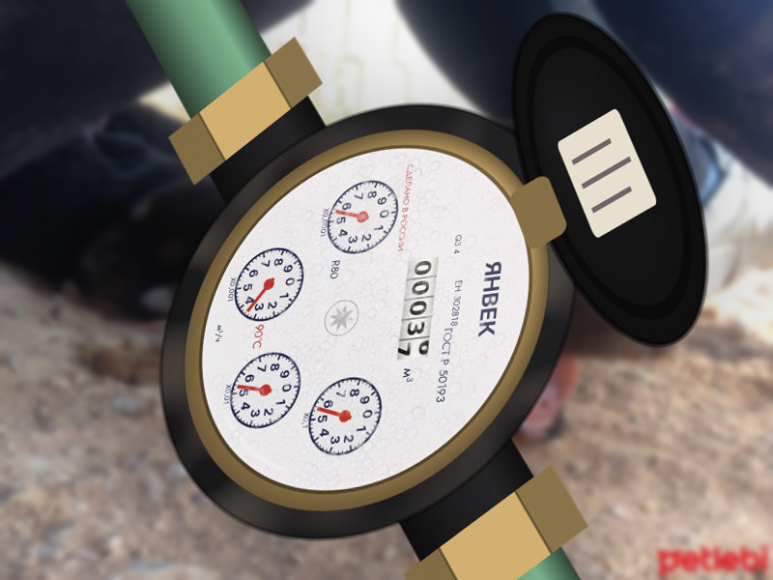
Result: 36.5535 m³
